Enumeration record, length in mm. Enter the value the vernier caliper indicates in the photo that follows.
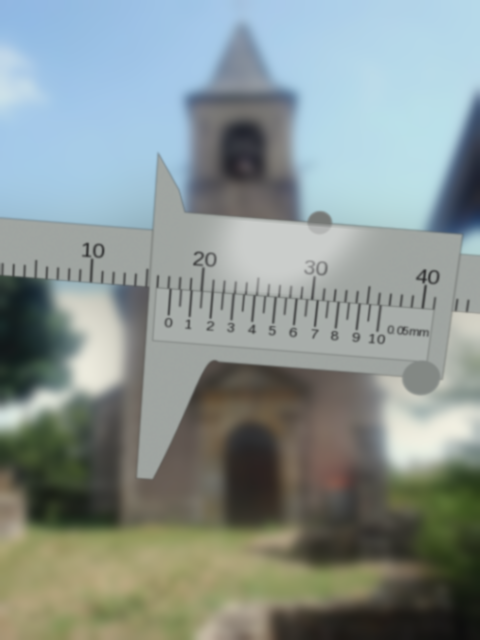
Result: 17.2 mm
